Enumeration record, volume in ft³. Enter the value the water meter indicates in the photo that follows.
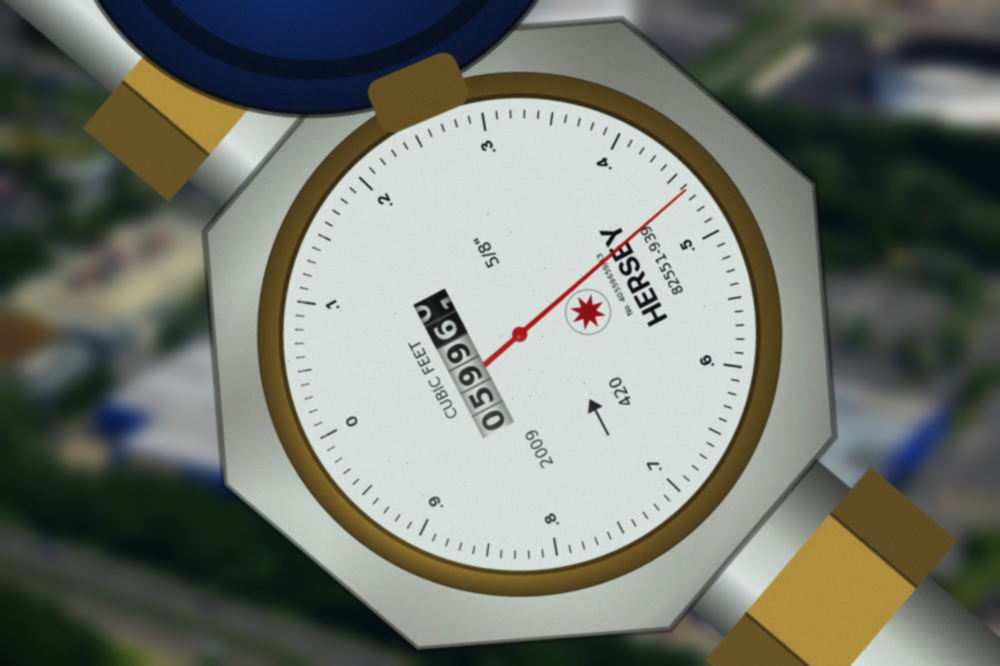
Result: 59960.46 ft³
